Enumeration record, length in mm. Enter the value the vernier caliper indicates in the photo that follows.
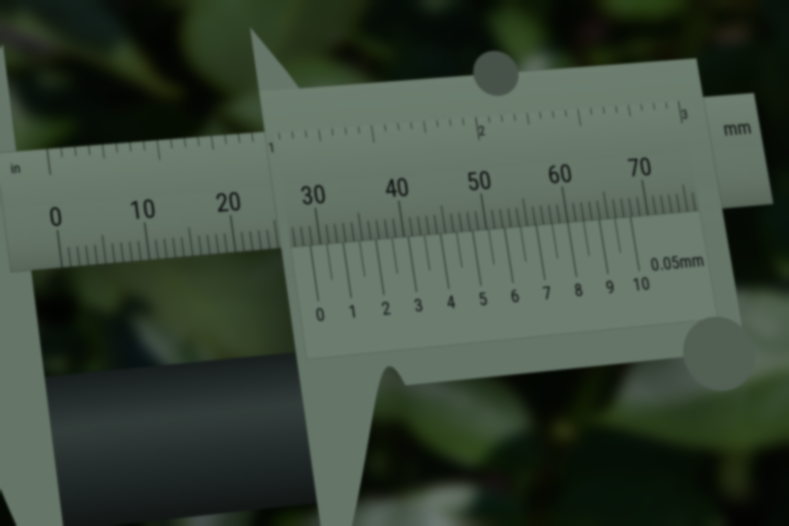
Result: 28.8 mm
